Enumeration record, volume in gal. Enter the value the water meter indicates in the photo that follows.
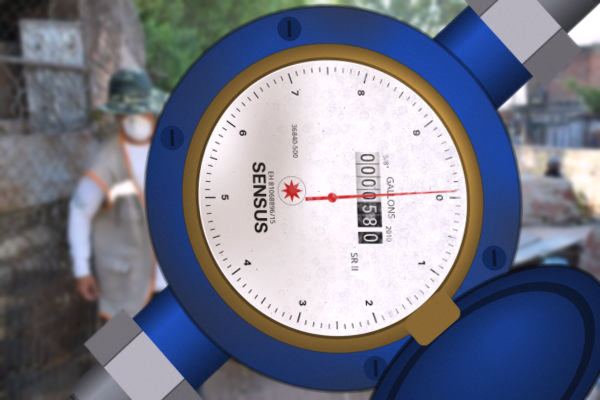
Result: 579.9 gal
